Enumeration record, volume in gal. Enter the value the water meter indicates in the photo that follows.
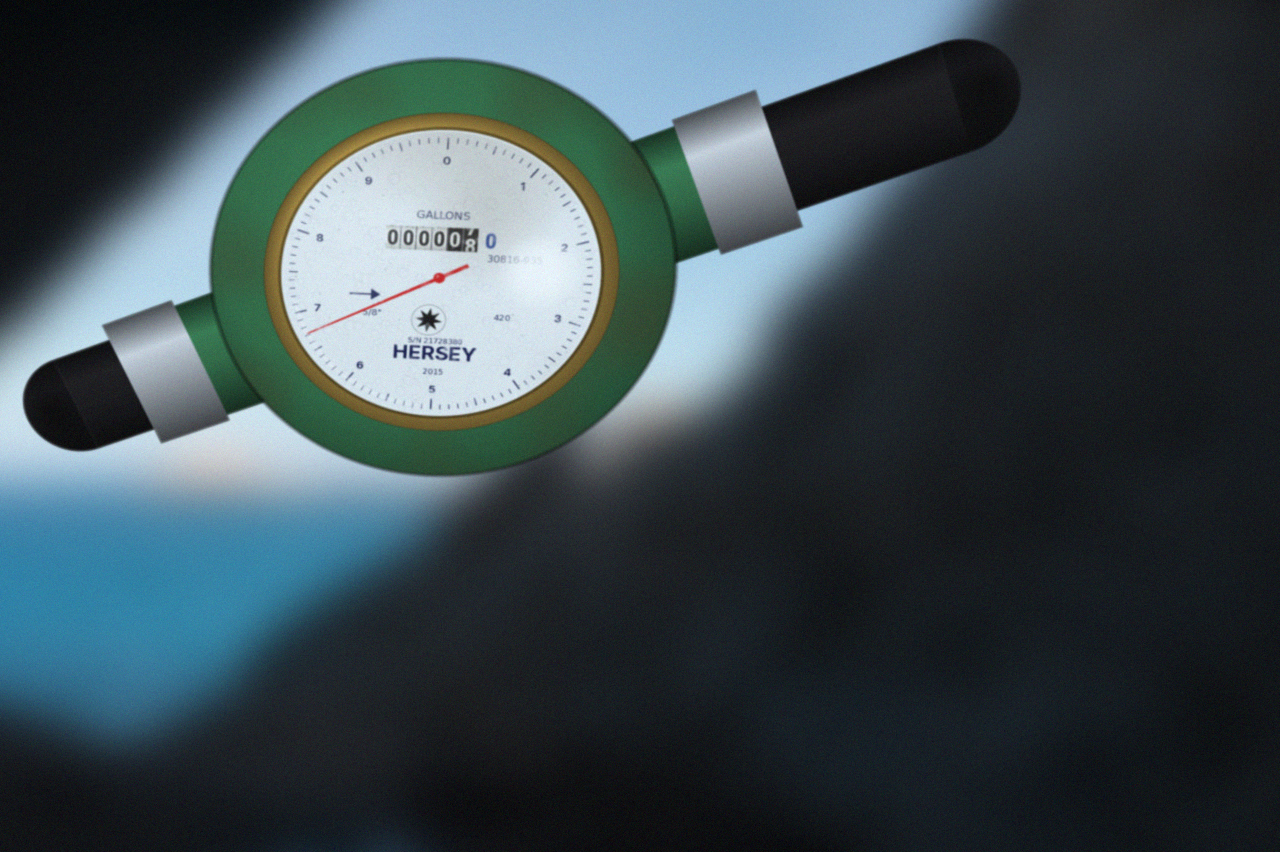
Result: 76.7 gal
